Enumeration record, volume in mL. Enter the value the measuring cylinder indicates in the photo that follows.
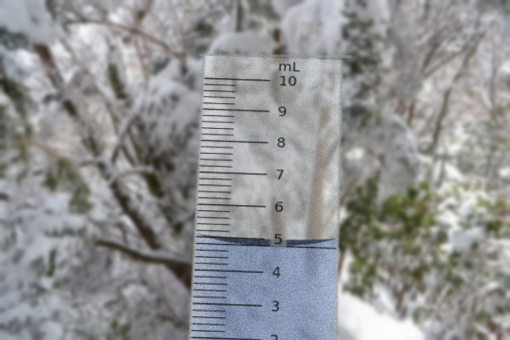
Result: 4.8 mL
